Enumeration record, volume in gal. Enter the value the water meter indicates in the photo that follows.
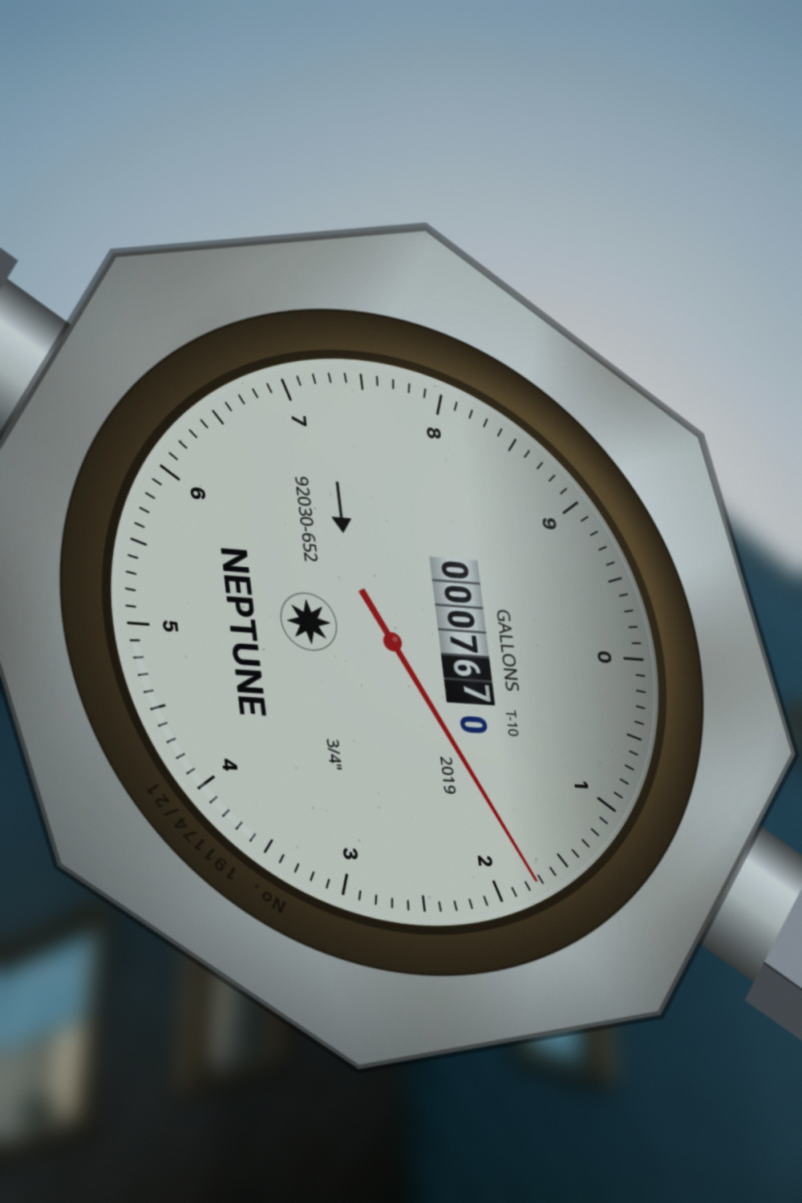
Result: 7671.7 gal
